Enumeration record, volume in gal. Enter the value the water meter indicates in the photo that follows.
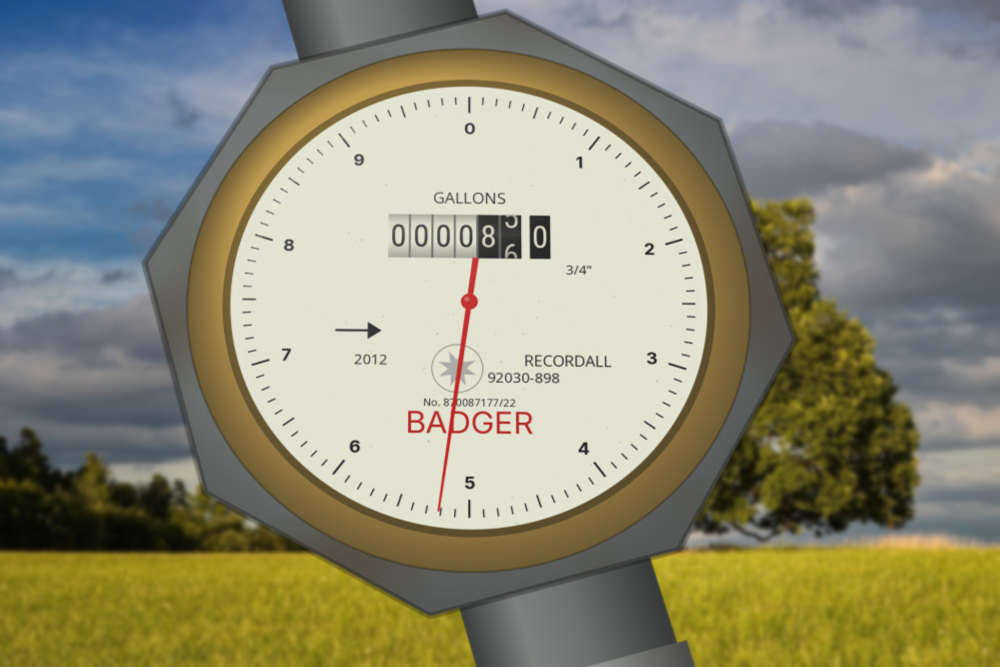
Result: 855.2 gal
